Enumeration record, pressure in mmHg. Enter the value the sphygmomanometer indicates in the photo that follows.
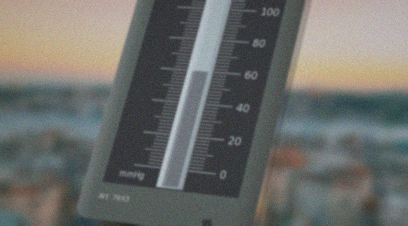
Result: 60 mmHg
